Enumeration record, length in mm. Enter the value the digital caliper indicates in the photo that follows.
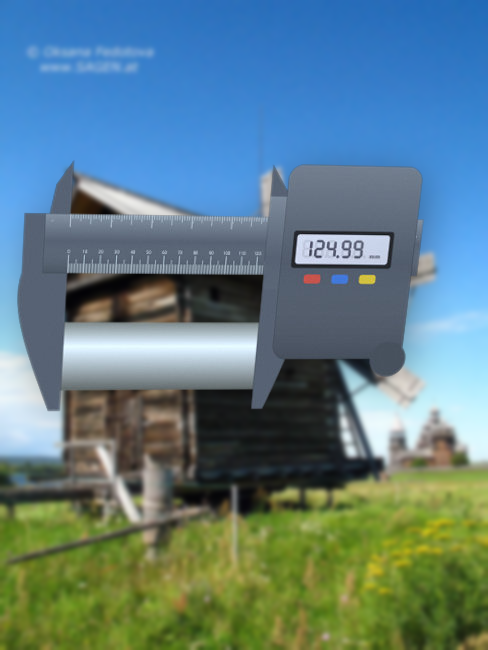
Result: 124.99 mm
